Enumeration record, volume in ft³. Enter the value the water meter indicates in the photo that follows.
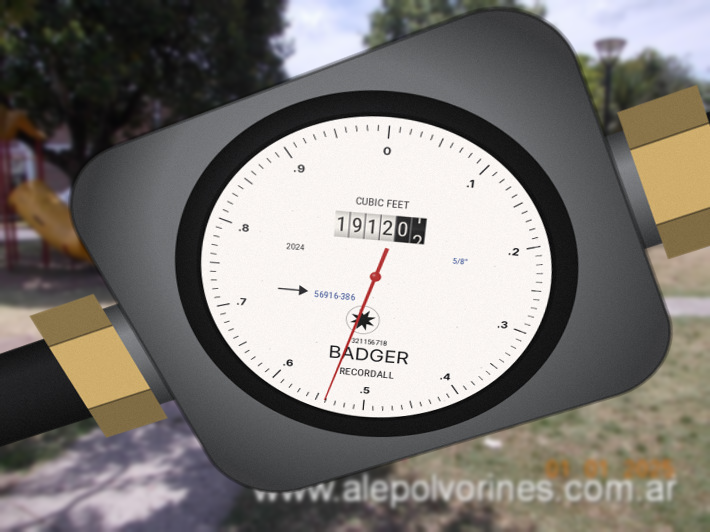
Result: 191201.54 ft³
